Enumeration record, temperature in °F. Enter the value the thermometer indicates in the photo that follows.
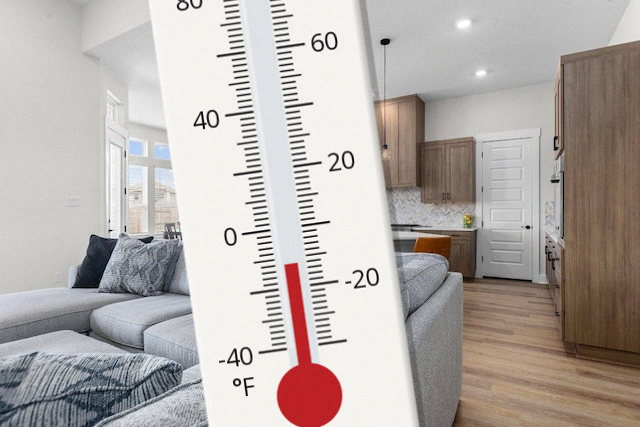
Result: -12 °F
